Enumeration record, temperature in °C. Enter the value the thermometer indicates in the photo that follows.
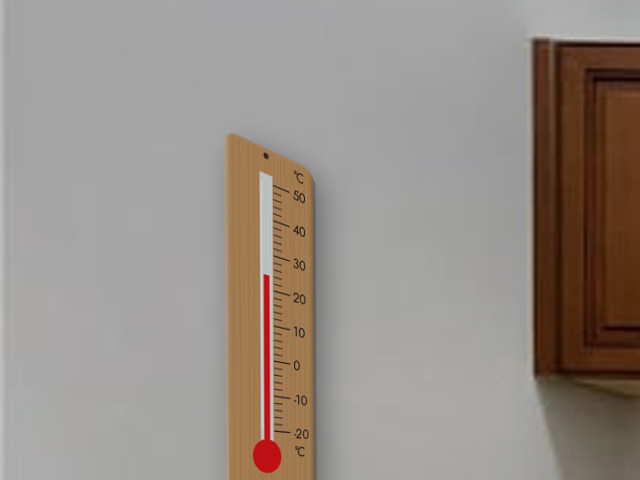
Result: 24 °C
